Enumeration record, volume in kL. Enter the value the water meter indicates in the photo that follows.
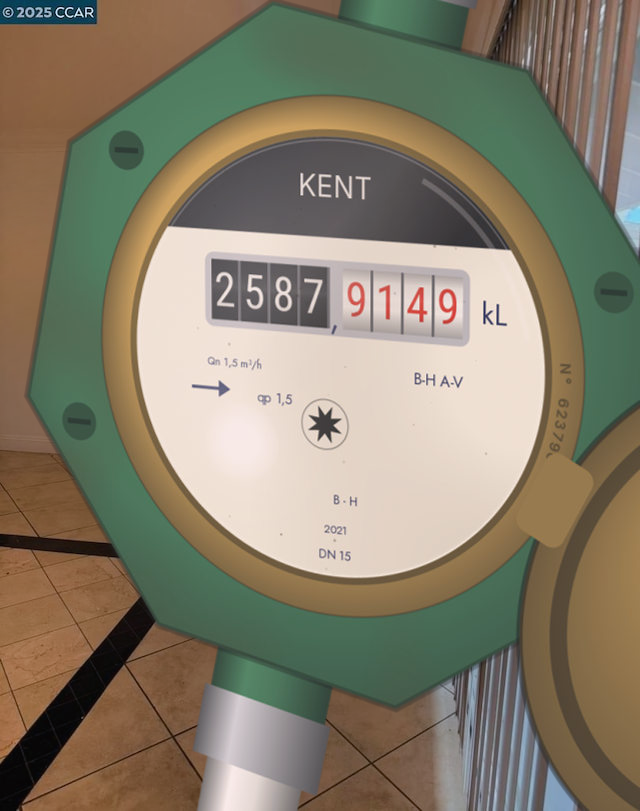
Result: 2587.9149 kL
